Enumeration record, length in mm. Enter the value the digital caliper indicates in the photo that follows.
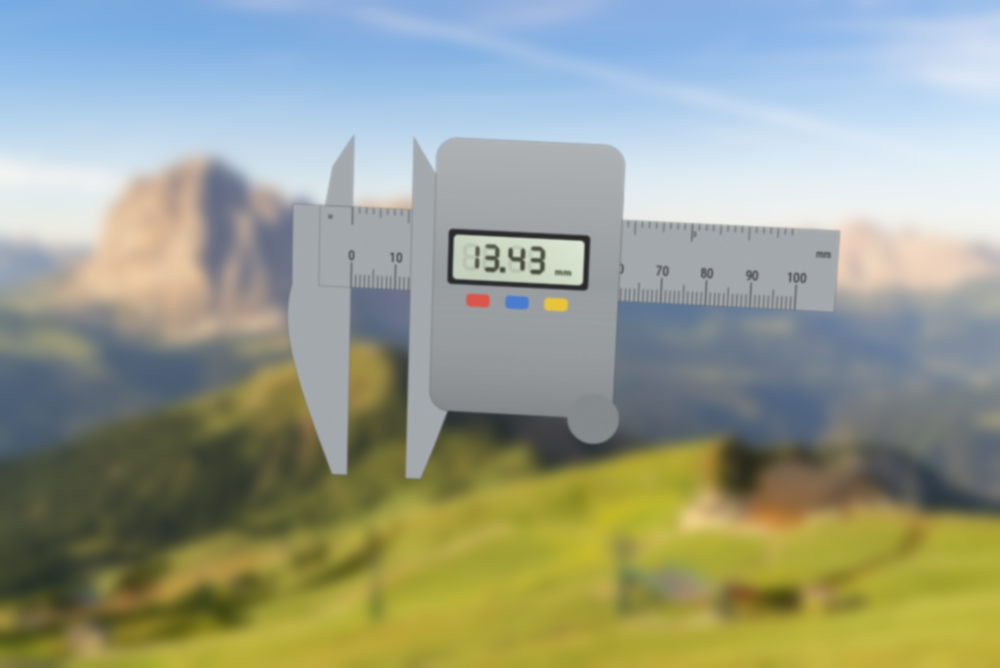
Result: 13.43 mm
